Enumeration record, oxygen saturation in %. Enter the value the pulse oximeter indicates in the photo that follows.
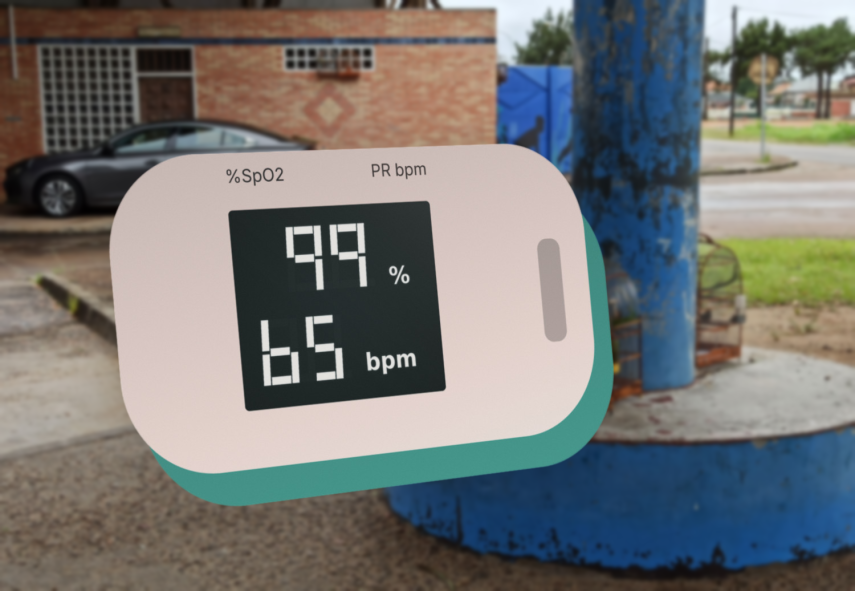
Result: 99 %
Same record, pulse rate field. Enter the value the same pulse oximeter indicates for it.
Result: 65 bpm
